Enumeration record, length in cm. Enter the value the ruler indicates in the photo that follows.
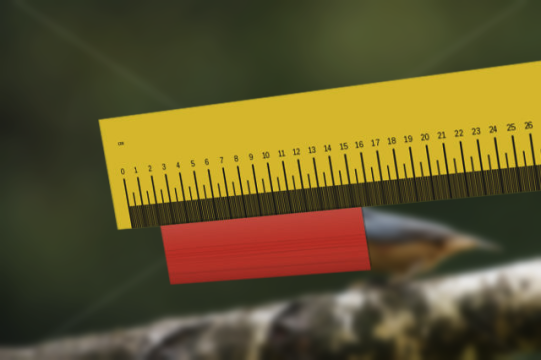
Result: 13.5 cm
